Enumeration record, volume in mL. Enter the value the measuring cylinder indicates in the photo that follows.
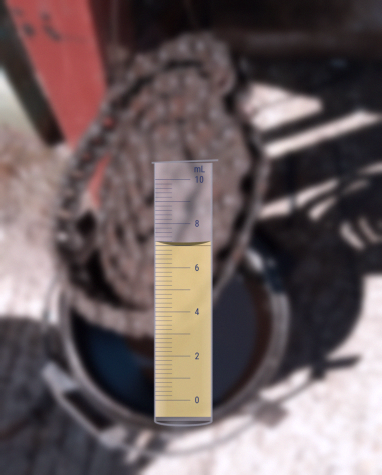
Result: 7 mL
